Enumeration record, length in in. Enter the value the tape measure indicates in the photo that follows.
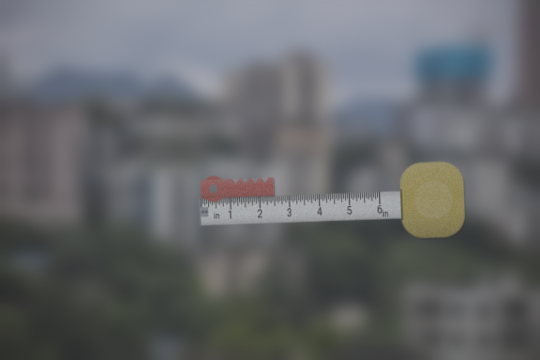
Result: 2.5 in
